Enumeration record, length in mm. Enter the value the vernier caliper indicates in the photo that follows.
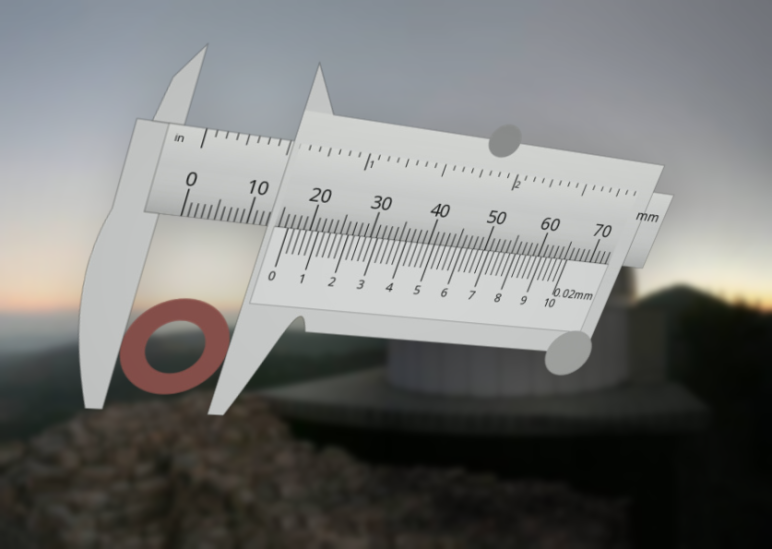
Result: 16.5 mm
